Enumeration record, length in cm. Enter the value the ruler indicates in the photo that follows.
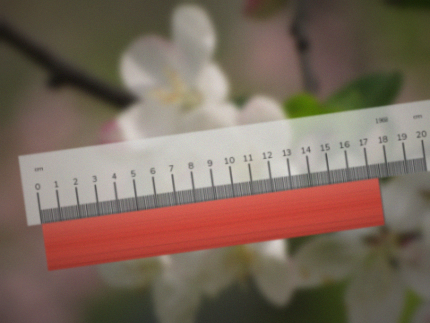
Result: 17.5 cm
